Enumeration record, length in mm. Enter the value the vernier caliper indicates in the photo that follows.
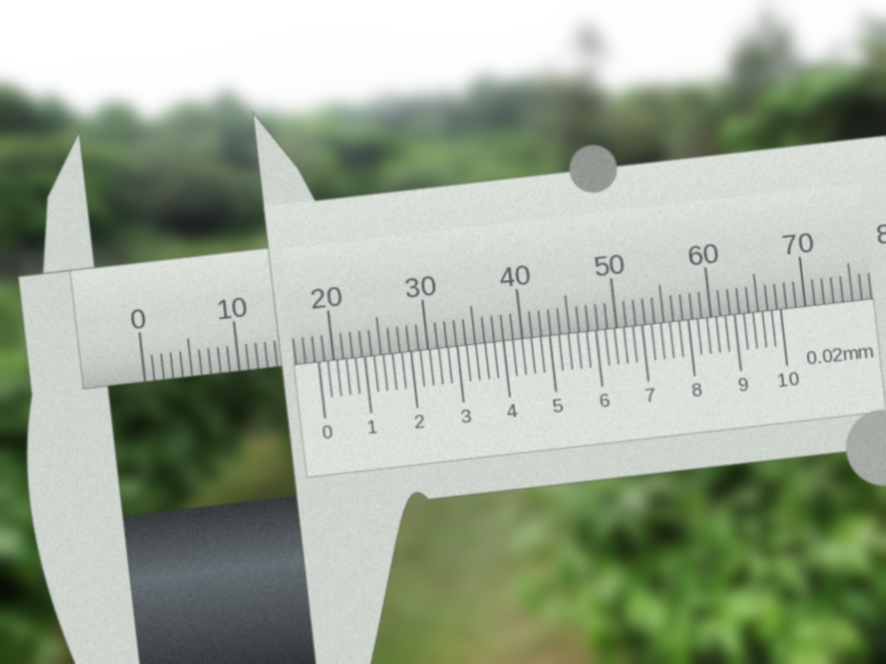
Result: 18.4 mm
